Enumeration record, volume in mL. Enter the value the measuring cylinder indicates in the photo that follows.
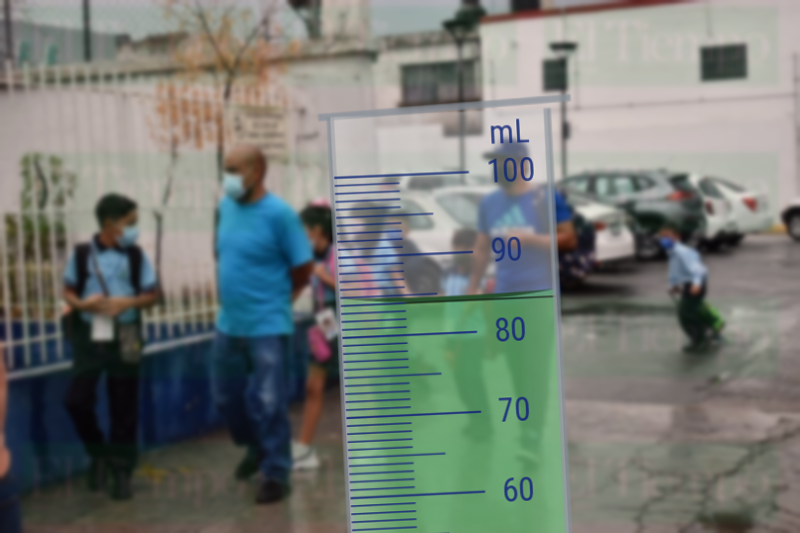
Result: 84 mL
